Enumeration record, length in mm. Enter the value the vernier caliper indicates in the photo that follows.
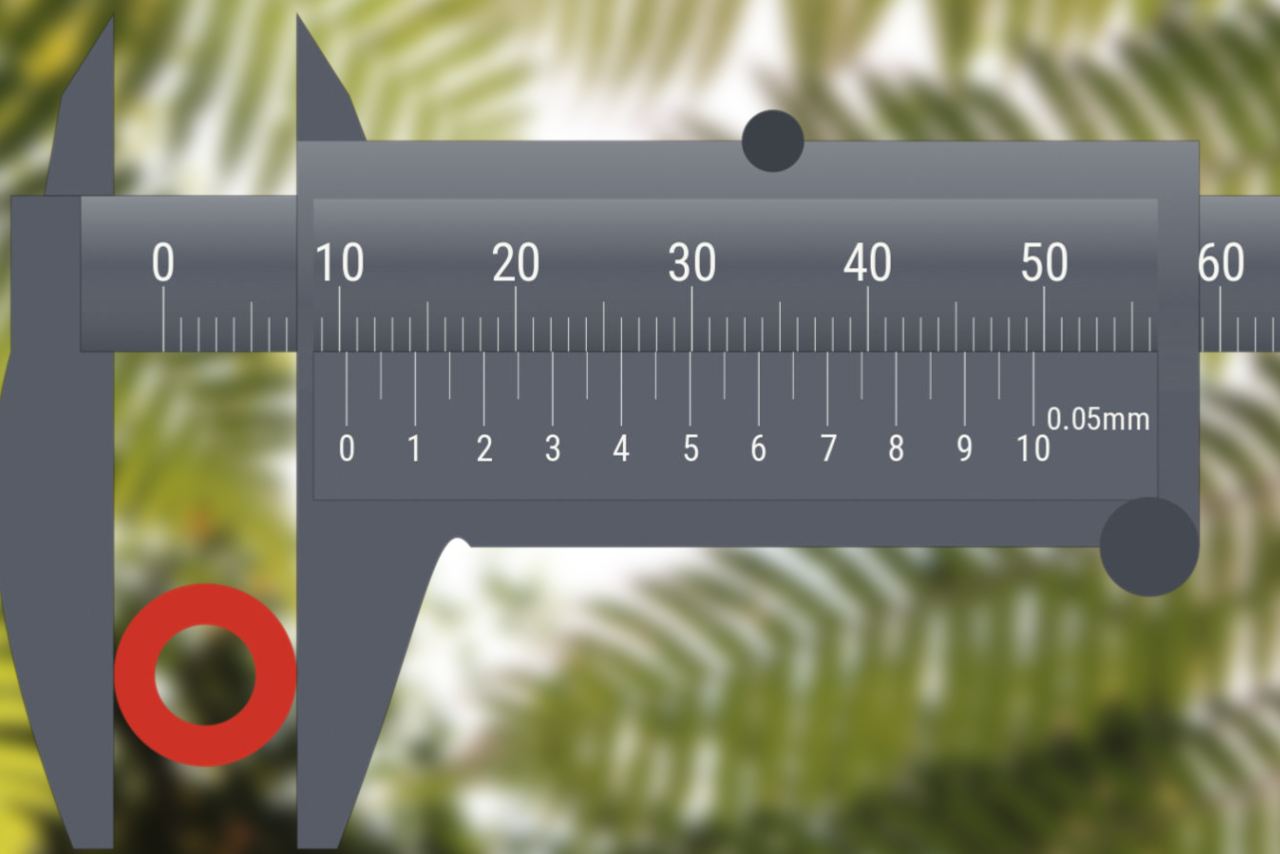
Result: 10.4 mm
